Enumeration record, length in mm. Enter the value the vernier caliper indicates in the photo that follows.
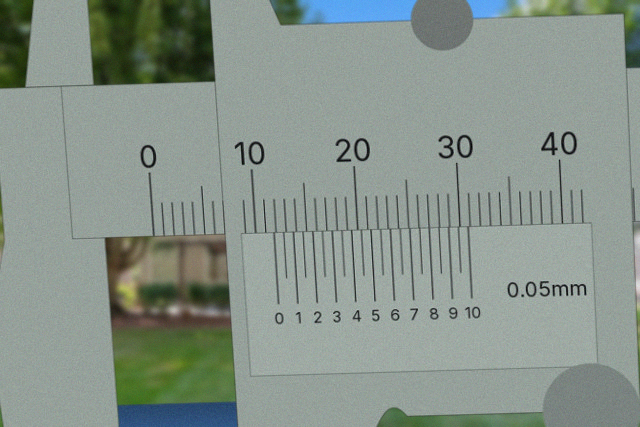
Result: 11.8 mm
